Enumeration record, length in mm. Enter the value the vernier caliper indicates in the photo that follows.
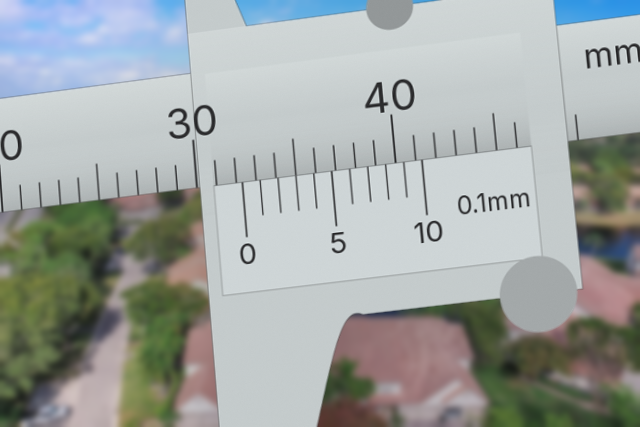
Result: 32.3 mm
